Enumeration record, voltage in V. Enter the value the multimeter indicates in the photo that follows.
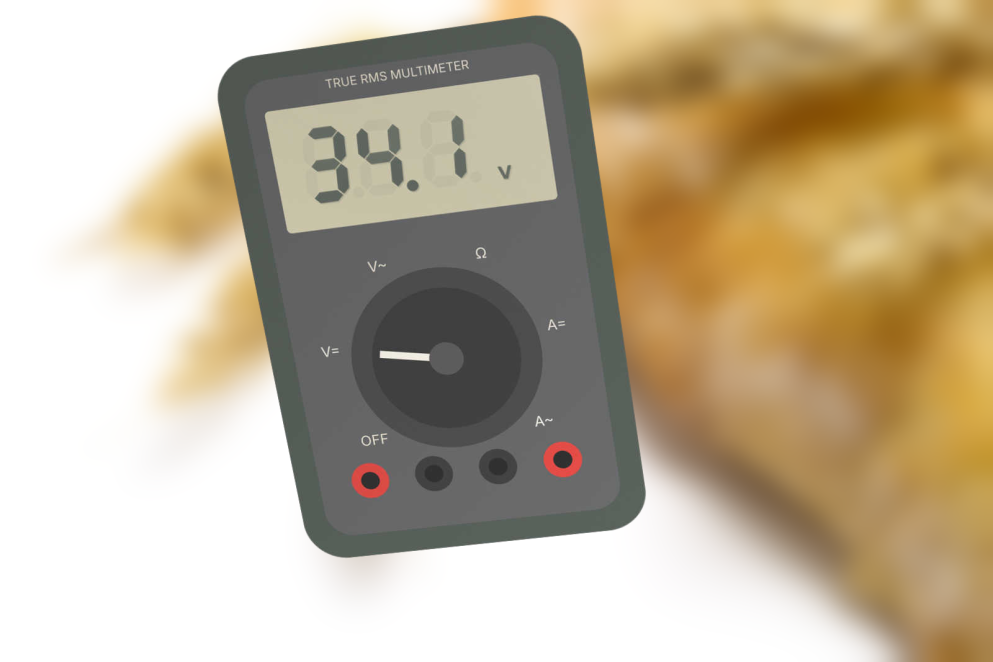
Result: 34.1 V
